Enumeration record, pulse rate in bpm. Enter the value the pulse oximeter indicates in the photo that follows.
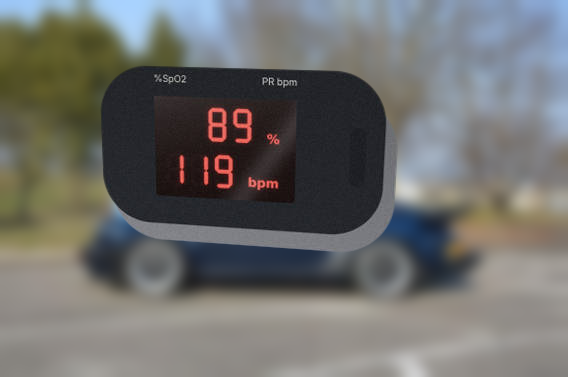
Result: 119 bpm
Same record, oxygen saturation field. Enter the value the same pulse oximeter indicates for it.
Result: 89 %
